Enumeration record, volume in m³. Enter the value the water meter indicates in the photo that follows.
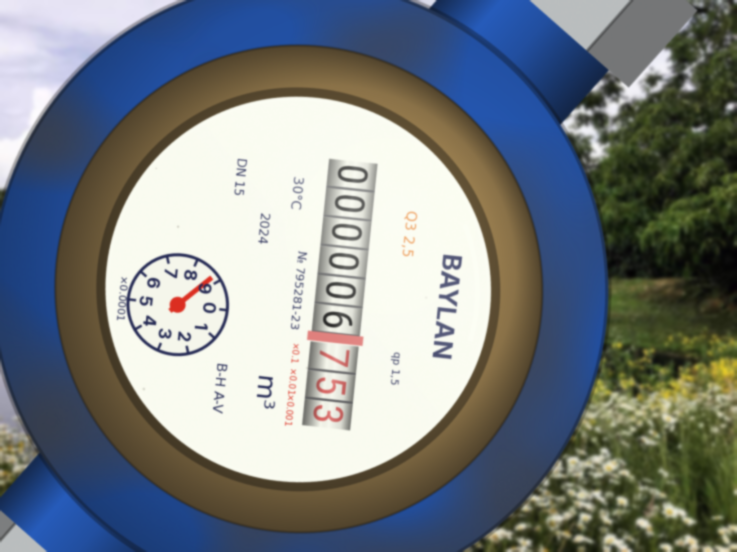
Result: 6.7538 m³
